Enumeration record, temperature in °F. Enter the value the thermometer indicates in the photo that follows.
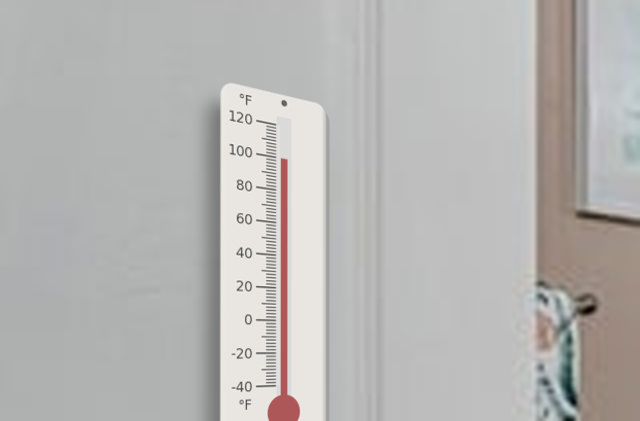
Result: 100 °F
